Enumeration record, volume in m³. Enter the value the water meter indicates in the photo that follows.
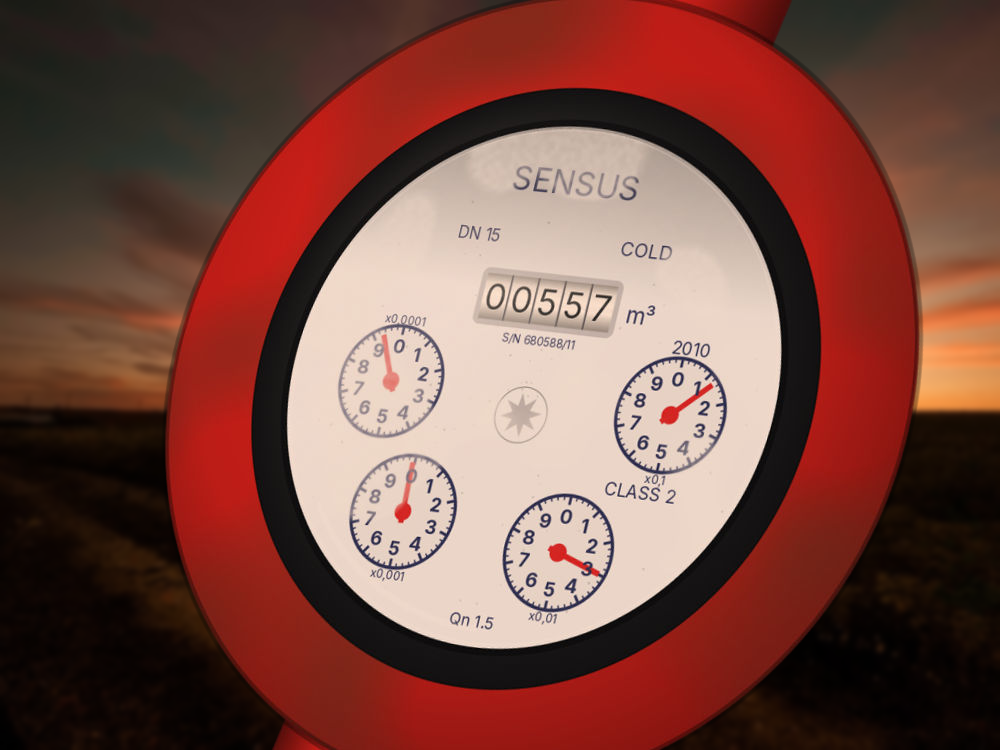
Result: 557.1299 m³
